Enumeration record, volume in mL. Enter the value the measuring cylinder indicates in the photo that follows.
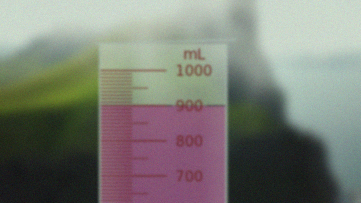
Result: 900 mL
